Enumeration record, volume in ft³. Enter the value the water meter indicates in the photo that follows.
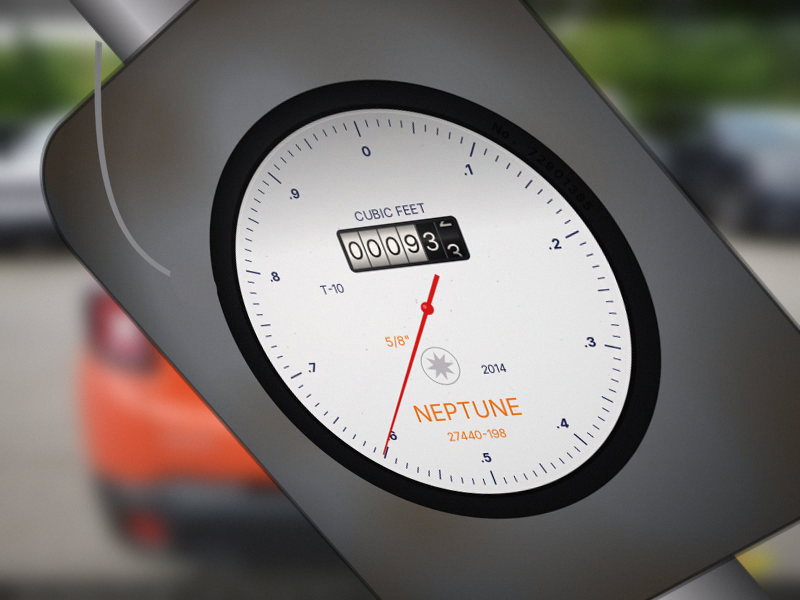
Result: 932.60 ft³
